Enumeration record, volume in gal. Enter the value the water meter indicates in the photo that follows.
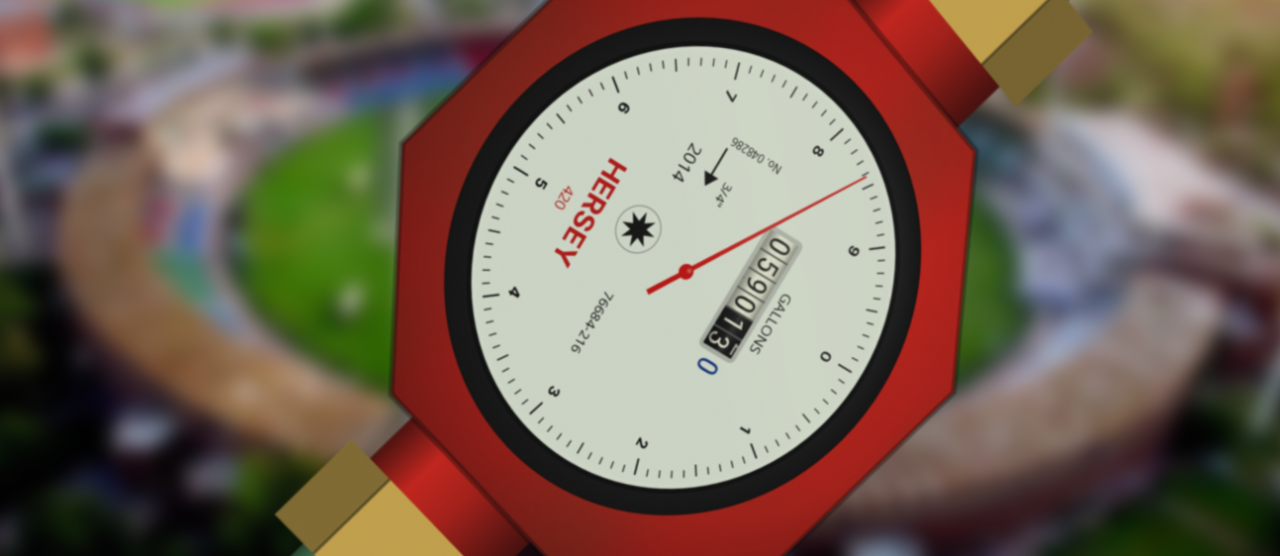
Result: 590128.4 gal
